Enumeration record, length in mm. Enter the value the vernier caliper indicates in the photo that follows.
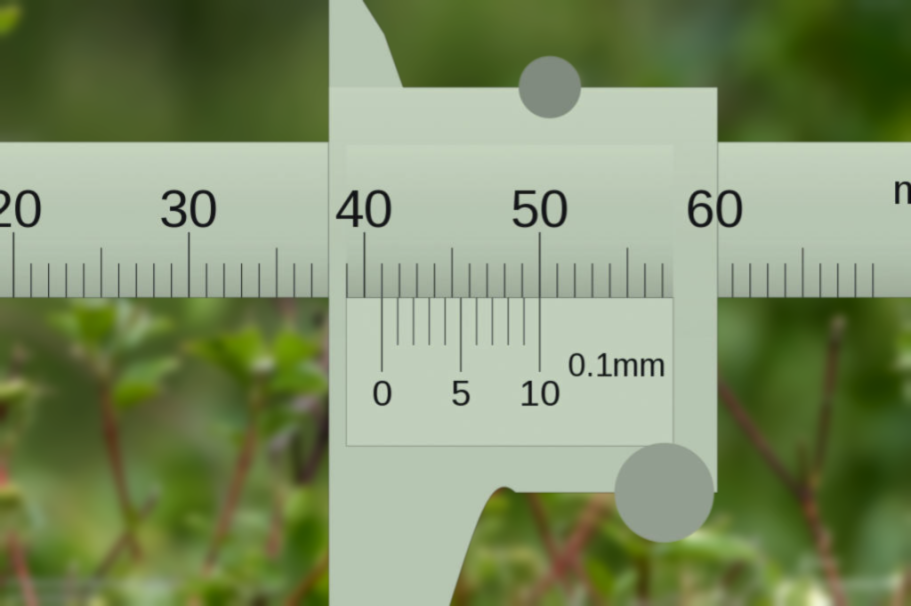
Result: 41.0 mm
